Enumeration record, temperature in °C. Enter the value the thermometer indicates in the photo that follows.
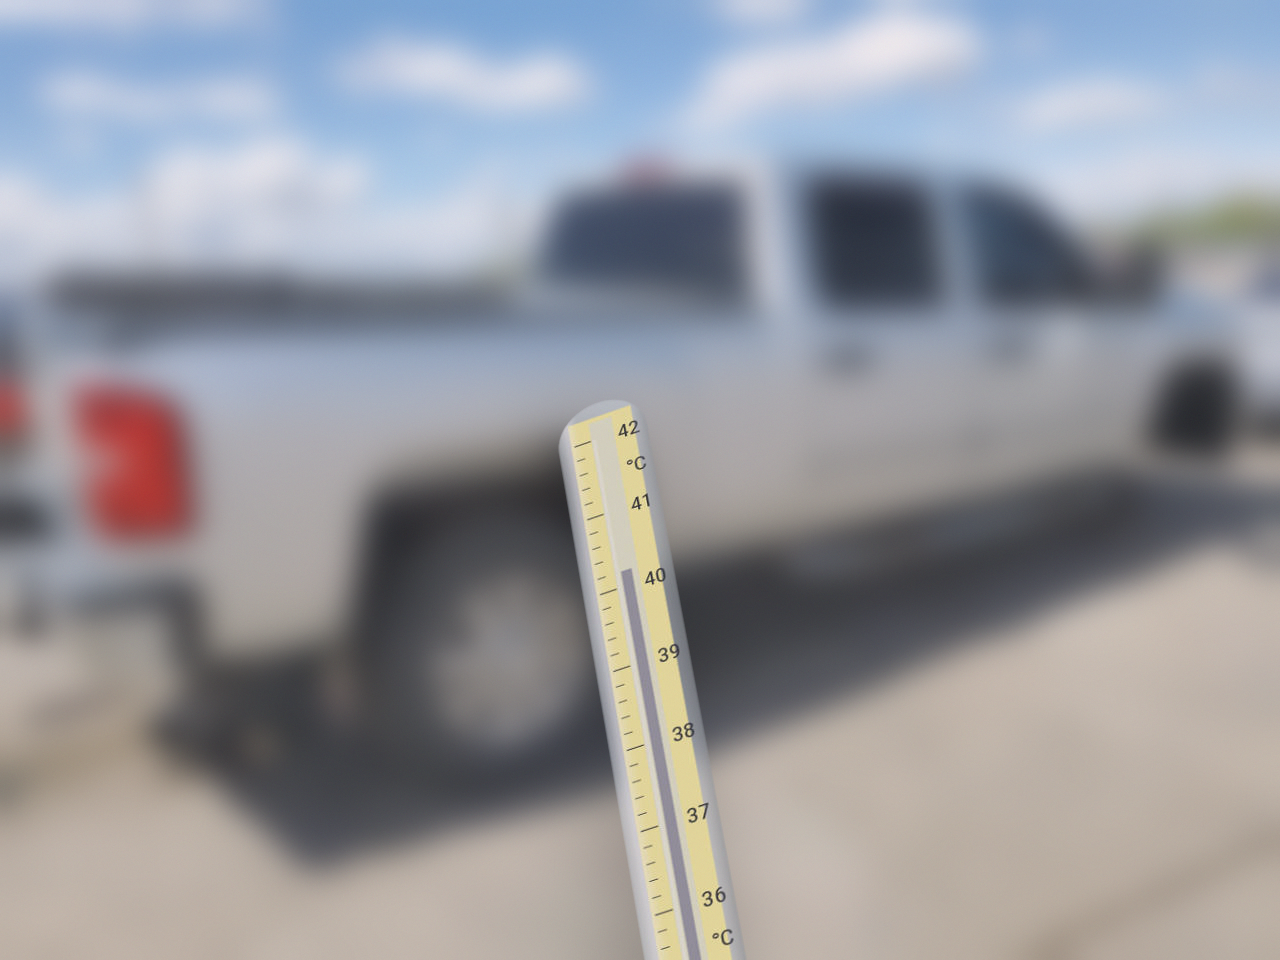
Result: 40.2 °C
